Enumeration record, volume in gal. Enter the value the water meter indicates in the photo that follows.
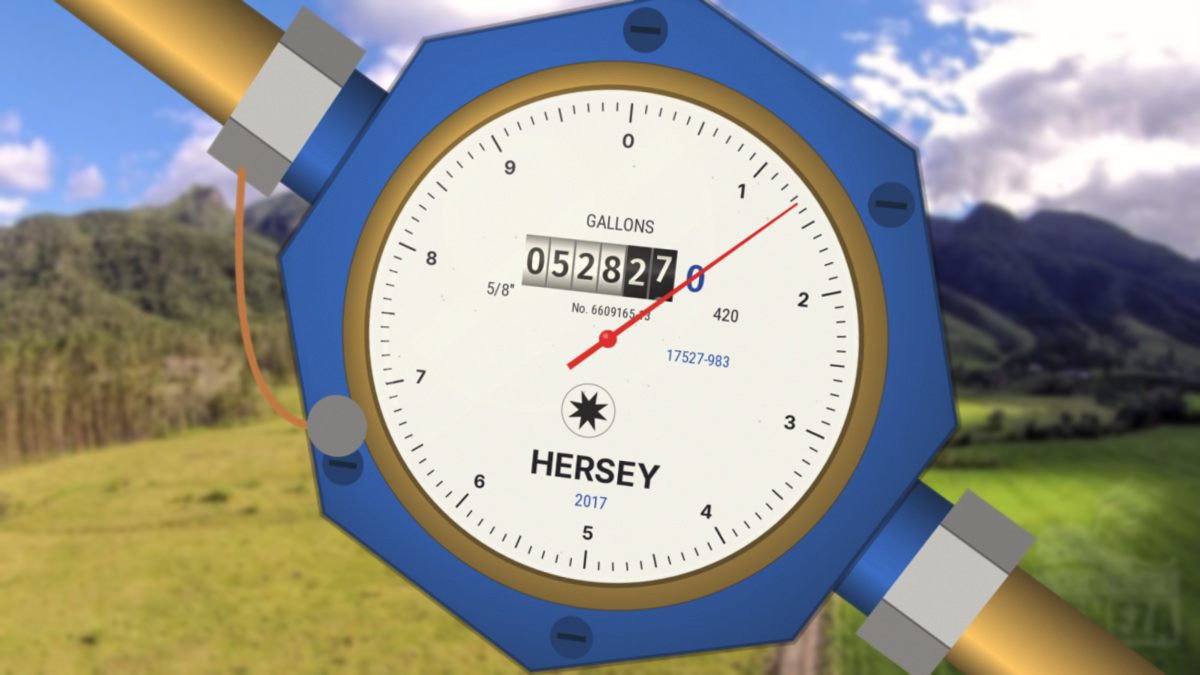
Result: 528271.3 gal
